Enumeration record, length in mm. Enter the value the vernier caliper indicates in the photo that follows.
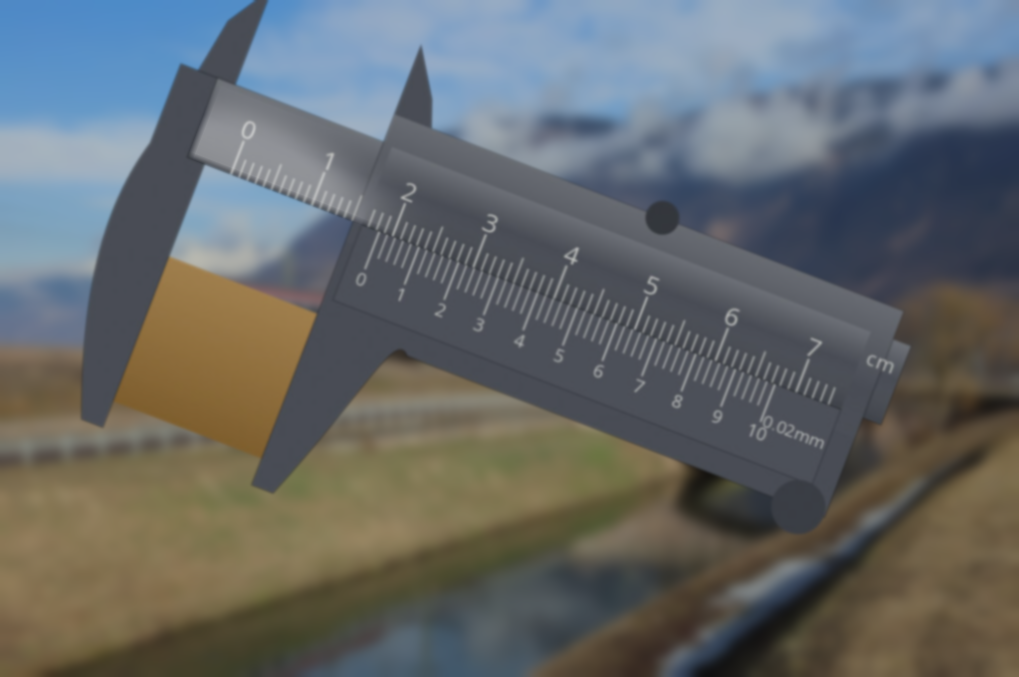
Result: 18.4 mm
